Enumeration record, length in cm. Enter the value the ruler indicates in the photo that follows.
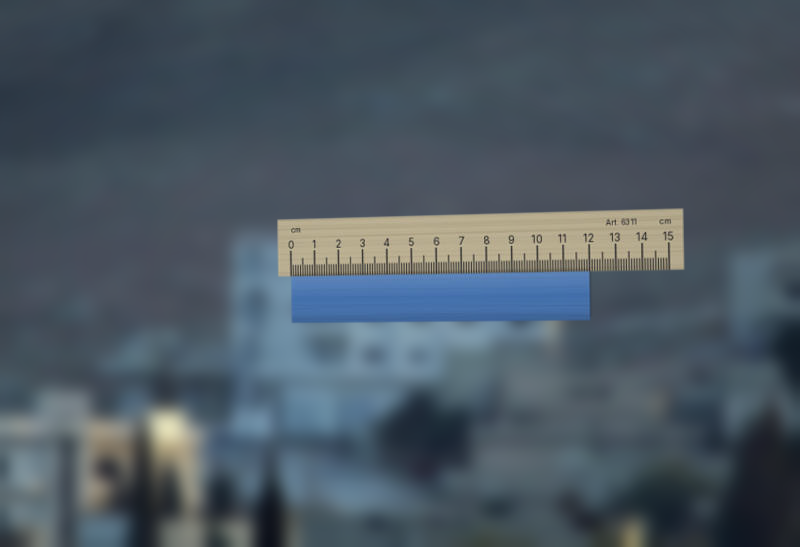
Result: 12 cm
